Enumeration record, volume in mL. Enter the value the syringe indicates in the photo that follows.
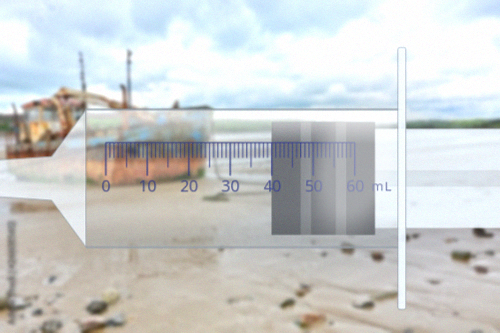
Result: 40 mL
